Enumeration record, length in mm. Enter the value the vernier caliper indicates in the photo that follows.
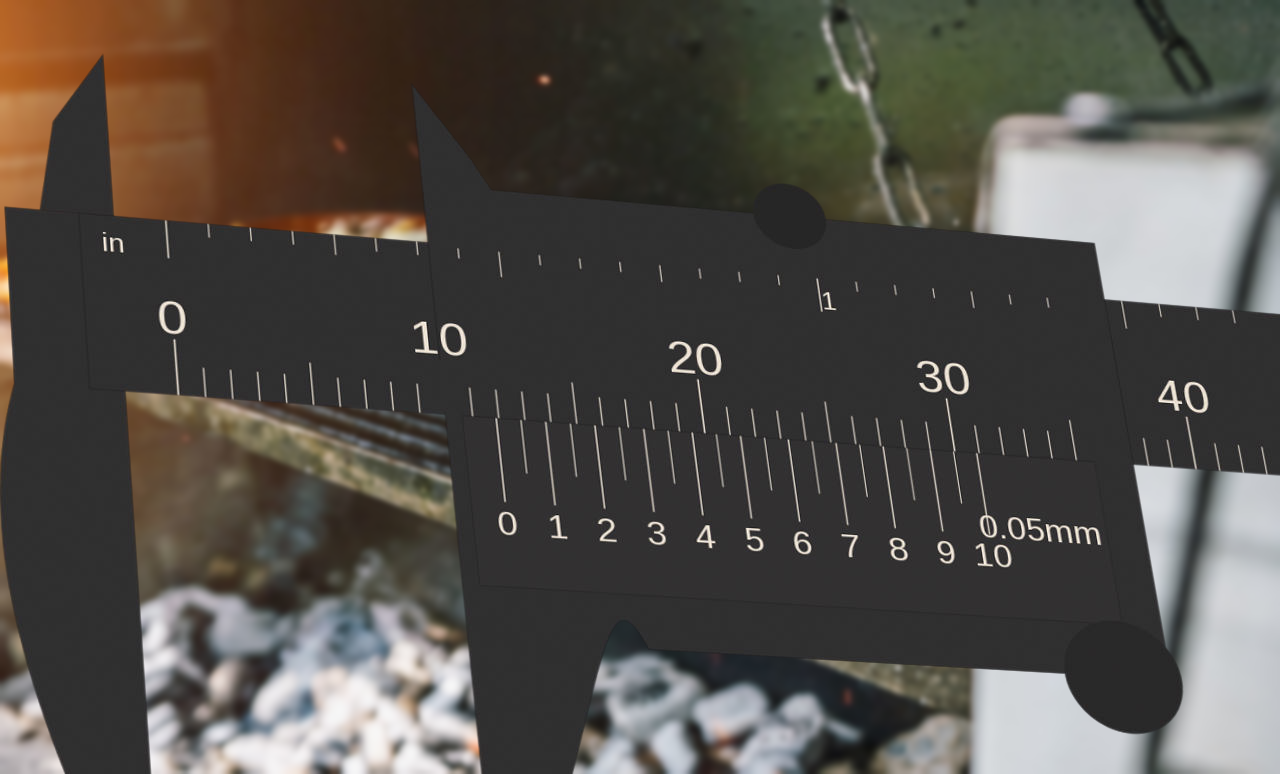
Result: 11.90 mm
